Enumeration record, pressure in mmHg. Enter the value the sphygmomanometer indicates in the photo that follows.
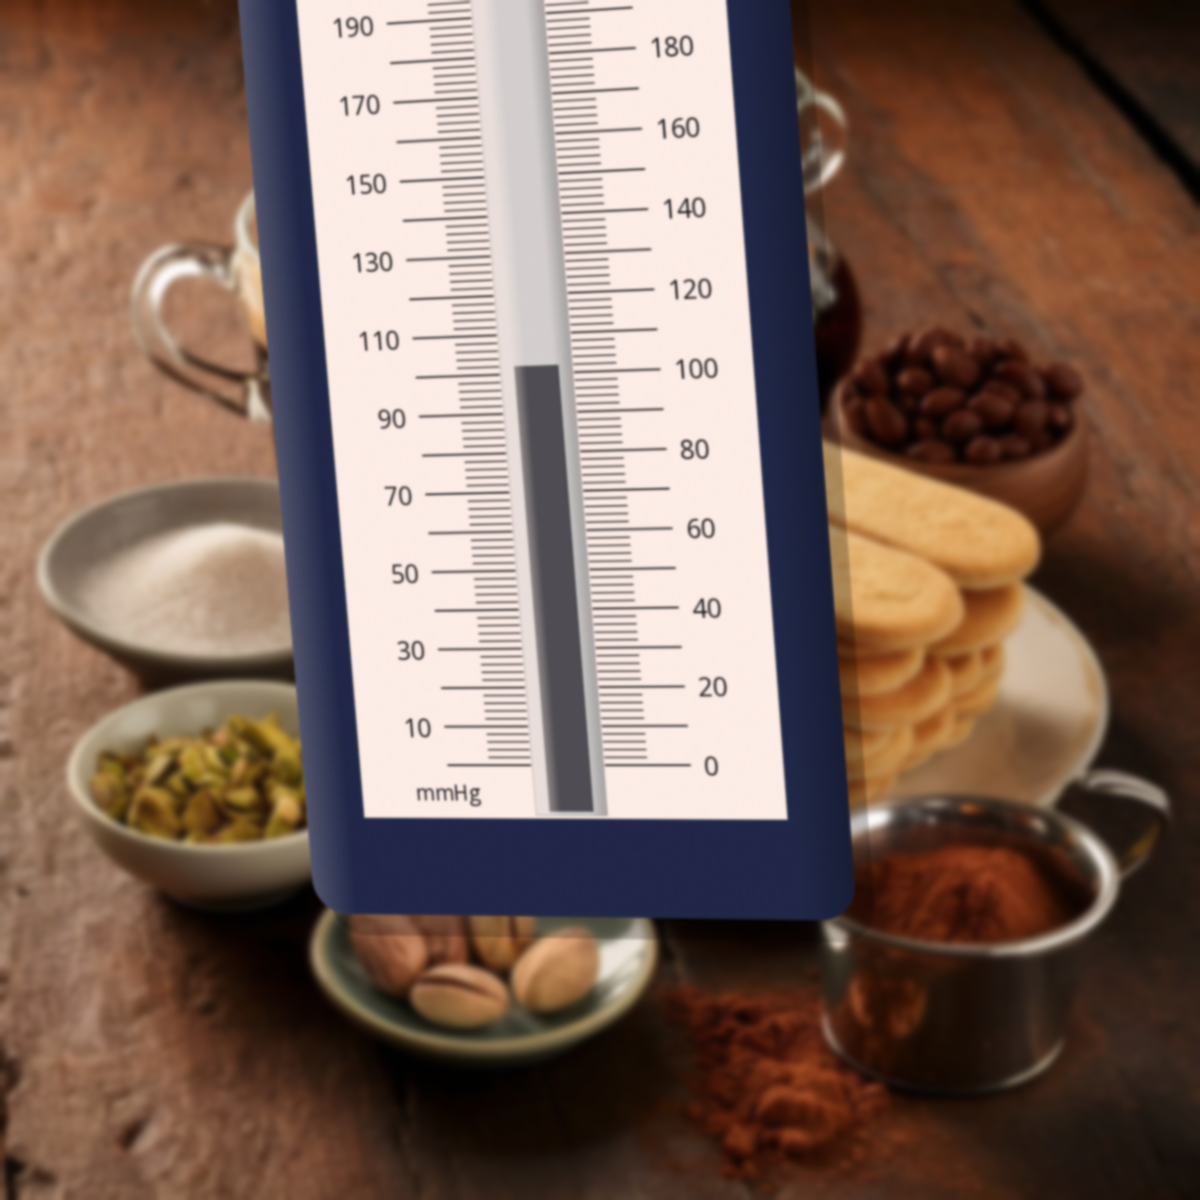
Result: 102 mmHg
